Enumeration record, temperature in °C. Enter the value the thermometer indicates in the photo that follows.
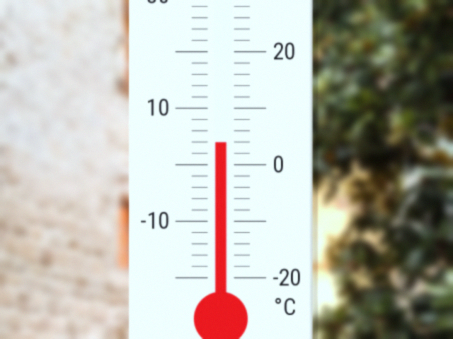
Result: 4 °C
